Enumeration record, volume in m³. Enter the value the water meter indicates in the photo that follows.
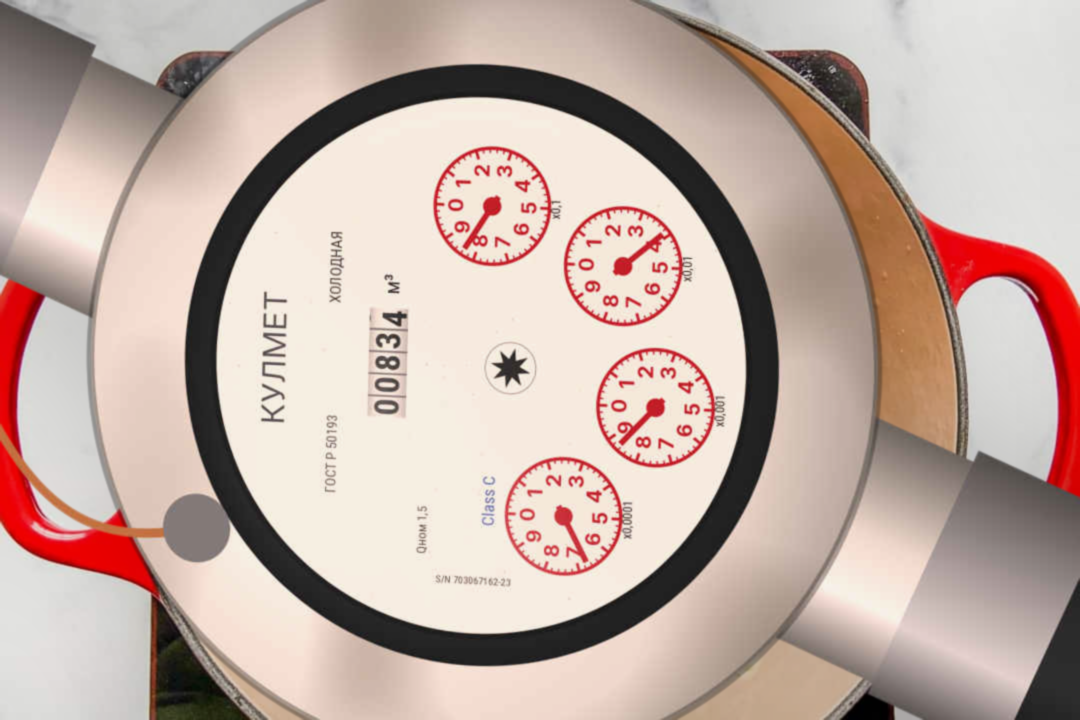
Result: 833.8386 m³
